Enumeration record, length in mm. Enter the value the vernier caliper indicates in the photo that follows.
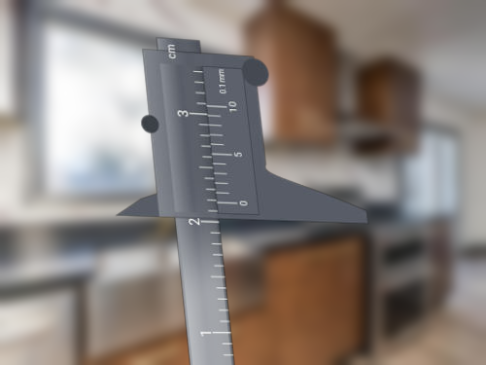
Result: 21.8 mm
